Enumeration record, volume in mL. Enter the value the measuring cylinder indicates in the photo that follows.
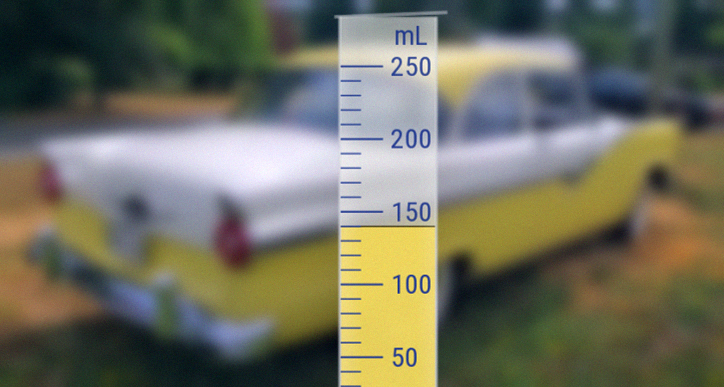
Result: 140 mL
